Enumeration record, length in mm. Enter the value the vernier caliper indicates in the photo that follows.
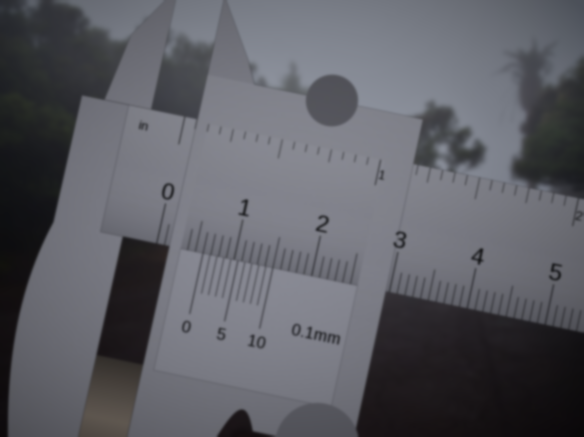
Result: 6.0 mm
